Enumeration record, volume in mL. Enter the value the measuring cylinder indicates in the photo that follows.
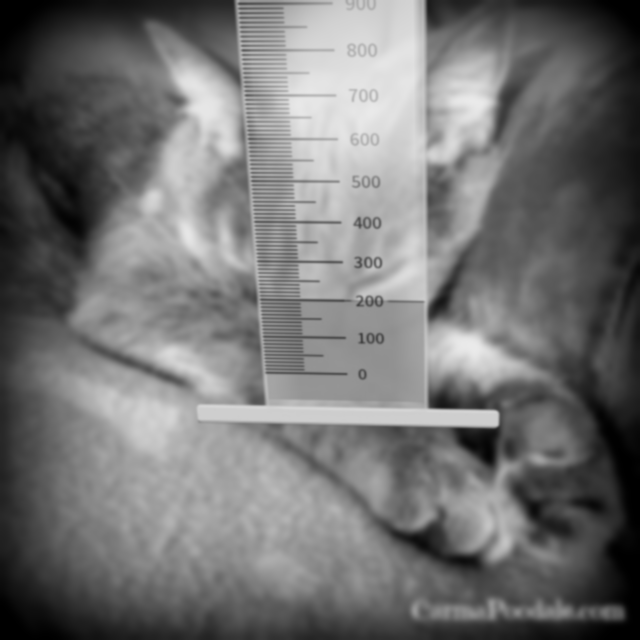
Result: 200 mL
